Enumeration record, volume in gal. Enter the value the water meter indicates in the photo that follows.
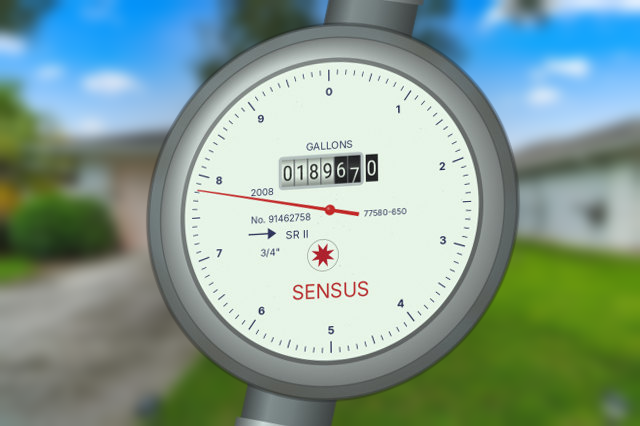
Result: 189667.8 gal
